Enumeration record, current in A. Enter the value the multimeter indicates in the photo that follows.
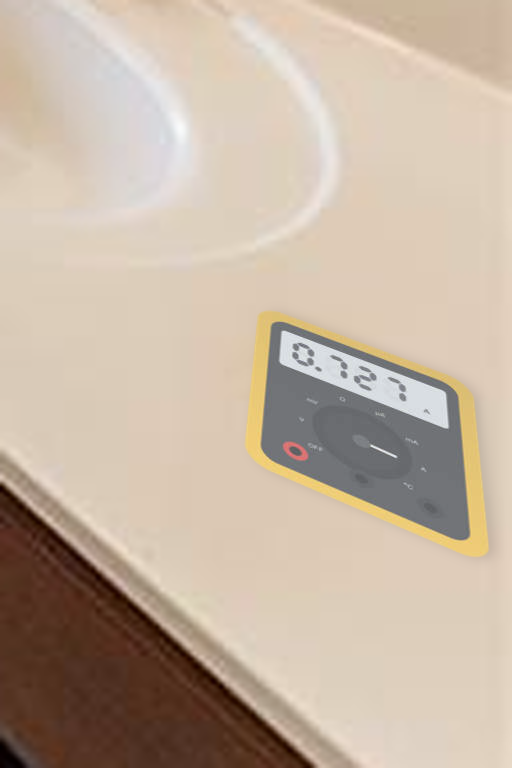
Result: 0.727 A
